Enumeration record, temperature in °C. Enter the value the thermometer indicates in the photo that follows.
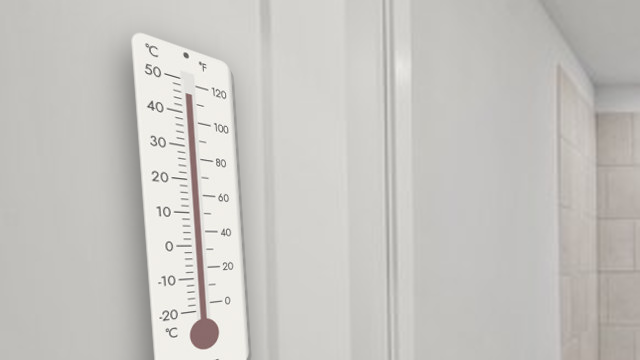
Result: 46 °C
